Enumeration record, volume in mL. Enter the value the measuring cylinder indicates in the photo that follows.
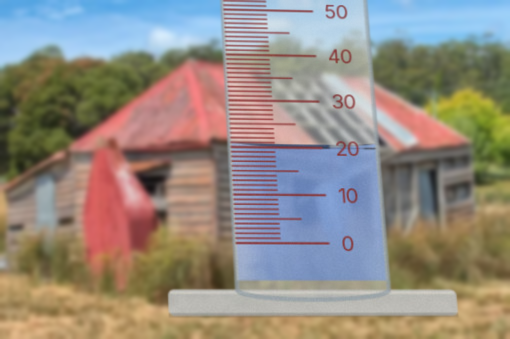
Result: 20 mL
